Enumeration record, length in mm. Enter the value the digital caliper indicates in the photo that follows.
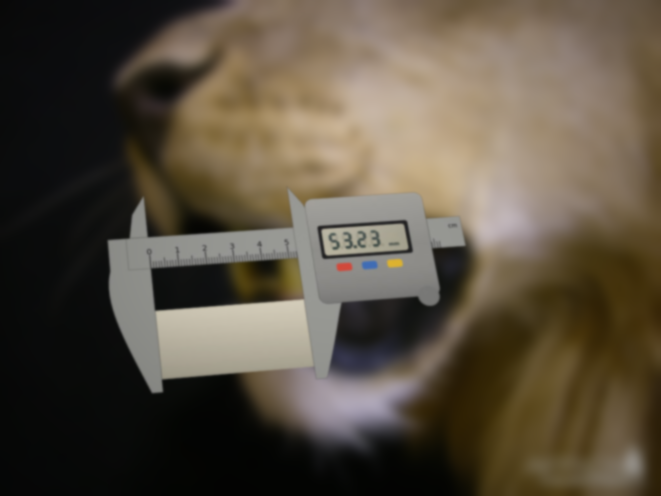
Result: 53.23 mm
